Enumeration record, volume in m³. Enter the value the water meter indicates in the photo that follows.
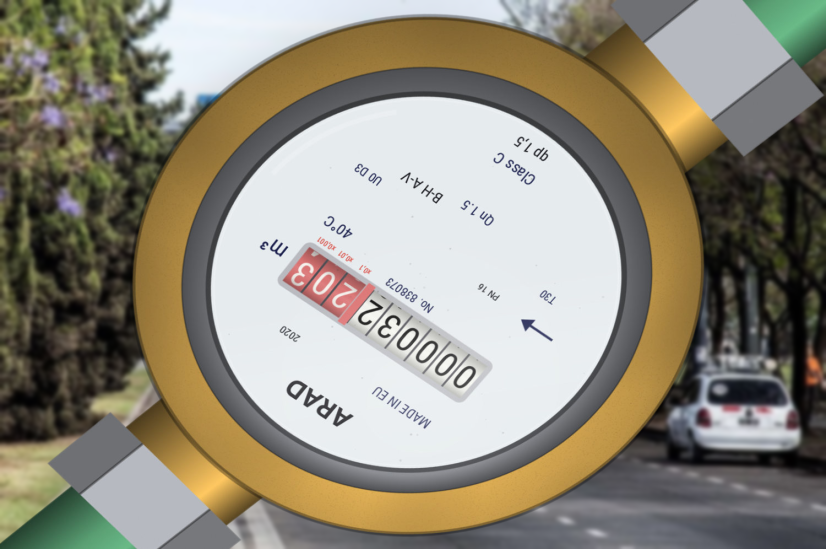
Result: 32.203 m³
